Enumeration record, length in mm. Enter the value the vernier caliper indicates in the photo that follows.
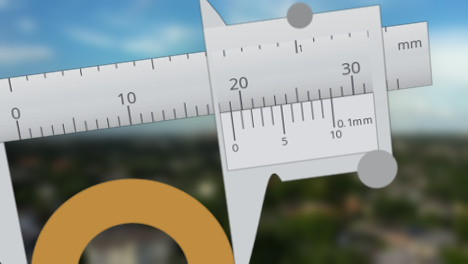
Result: 19.0 mm
